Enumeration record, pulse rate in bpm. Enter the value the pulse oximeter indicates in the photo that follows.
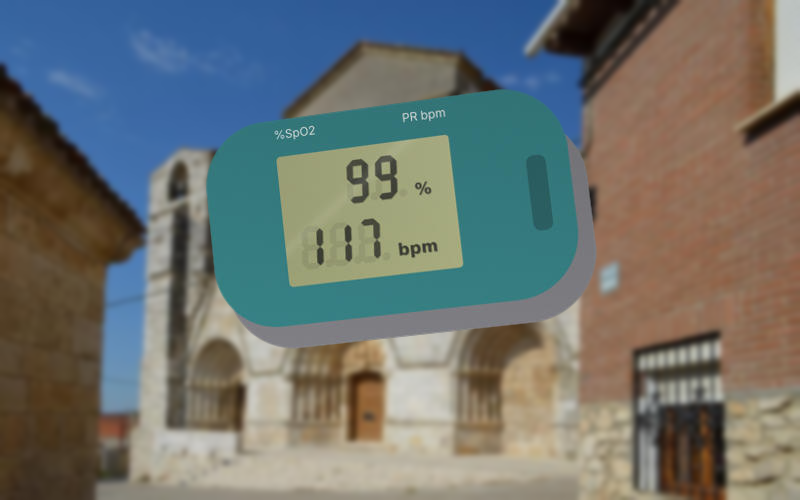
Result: 117 bpm
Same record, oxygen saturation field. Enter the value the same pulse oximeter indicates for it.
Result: 99 %
